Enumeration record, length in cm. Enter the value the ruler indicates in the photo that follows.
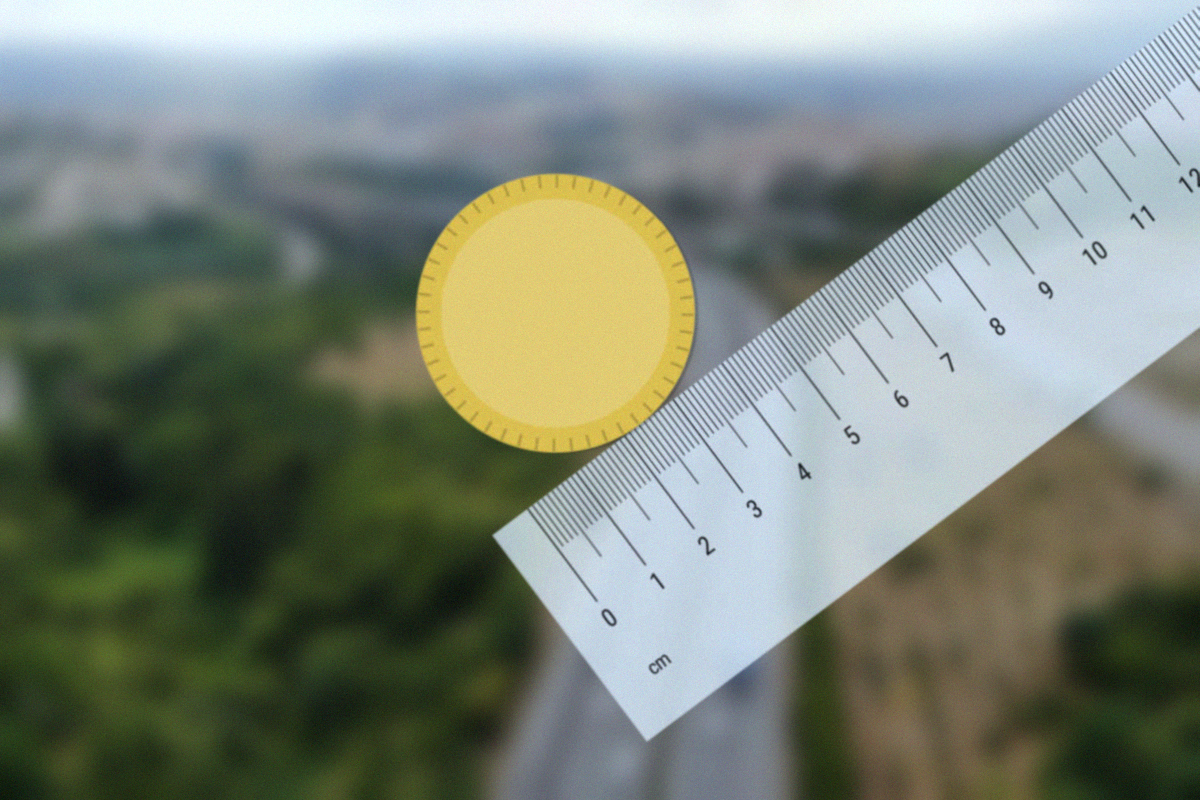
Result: 4.6 cm
